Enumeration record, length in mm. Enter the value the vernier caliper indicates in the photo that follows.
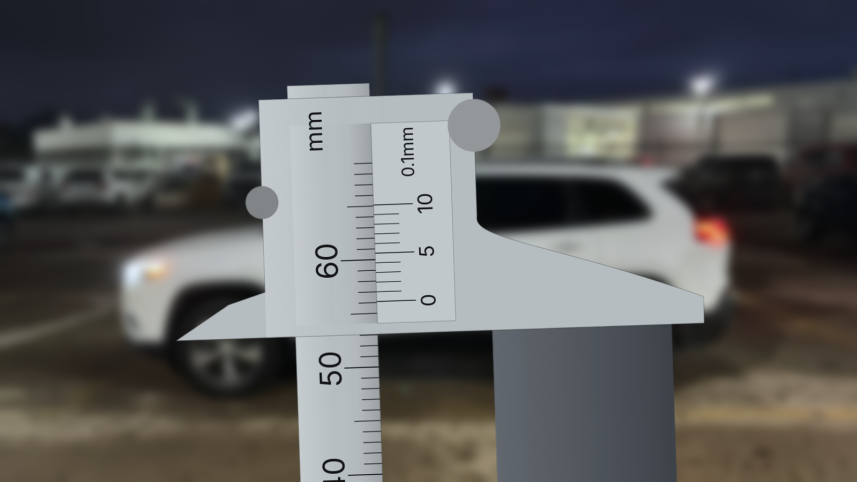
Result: 56.1 mm
